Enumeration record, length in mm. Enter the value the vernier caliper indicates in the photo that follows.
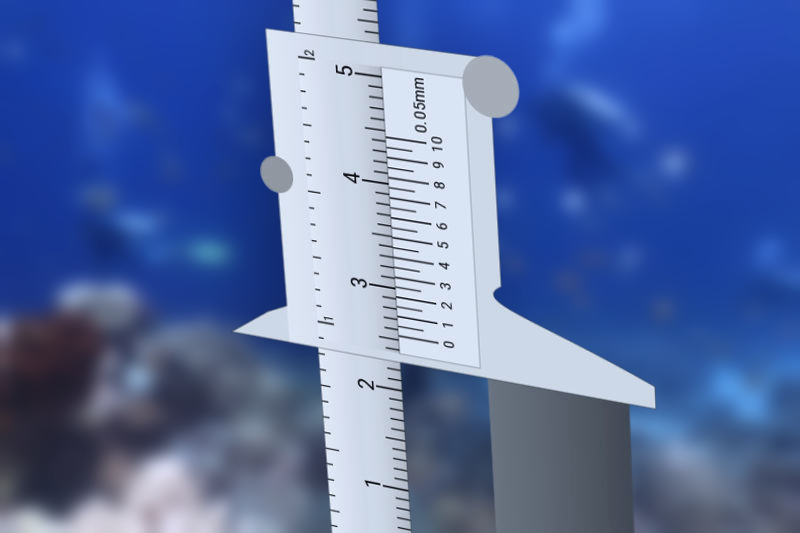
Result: 25.4 mm
